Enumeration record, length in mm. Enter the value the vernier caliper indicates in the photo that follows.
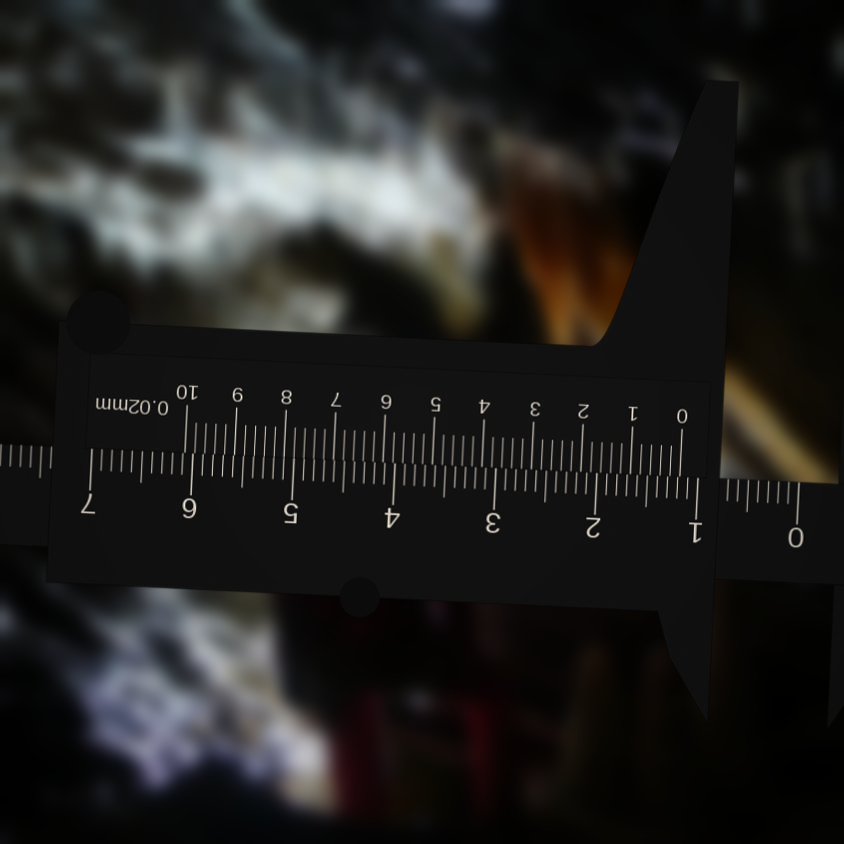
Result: 11.8 mm
